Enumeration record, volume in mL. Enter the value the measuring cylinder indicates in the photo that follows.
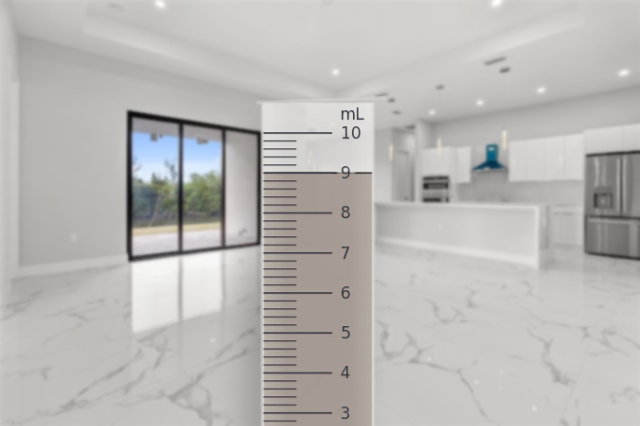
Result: 9 mL
